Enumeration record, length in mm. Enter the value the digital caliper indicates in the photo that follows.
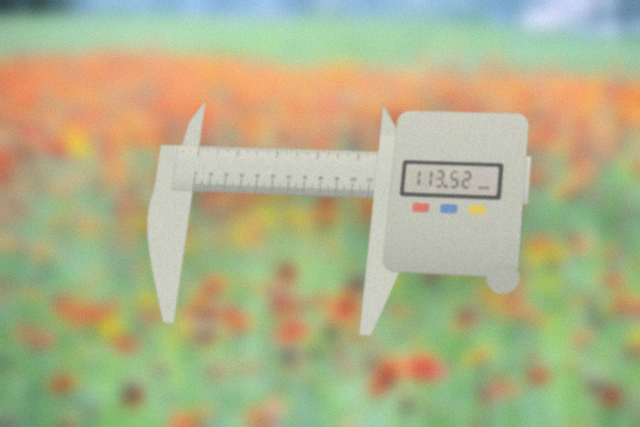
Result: 113.52 mm
